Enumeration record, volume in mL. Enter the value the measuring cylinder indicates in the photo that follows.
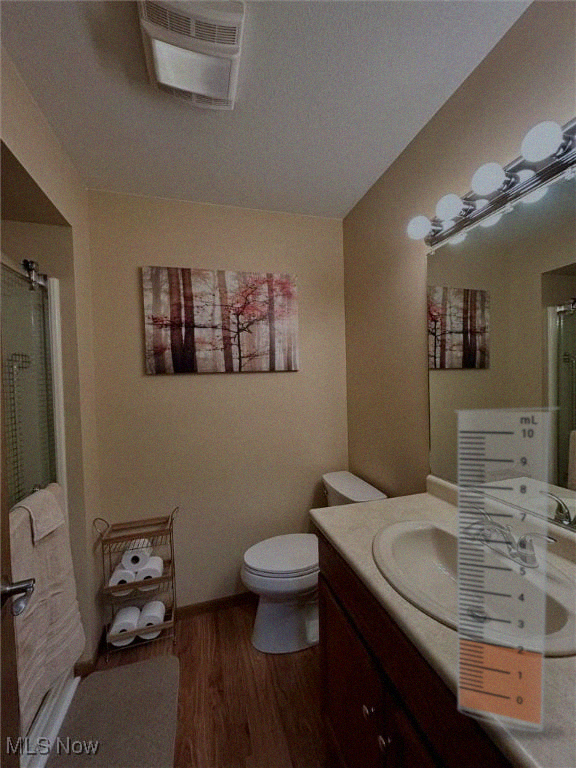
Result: 2 mL
